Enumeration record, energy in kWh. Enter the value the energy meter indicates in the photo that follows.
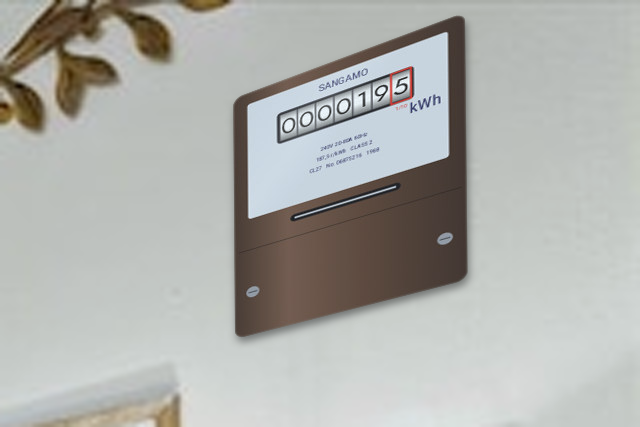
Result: 19.5 kWh
